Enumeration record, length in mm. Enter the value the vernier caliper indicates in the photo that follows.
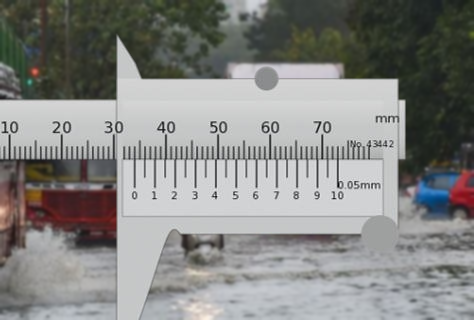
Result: 34.0 mm
